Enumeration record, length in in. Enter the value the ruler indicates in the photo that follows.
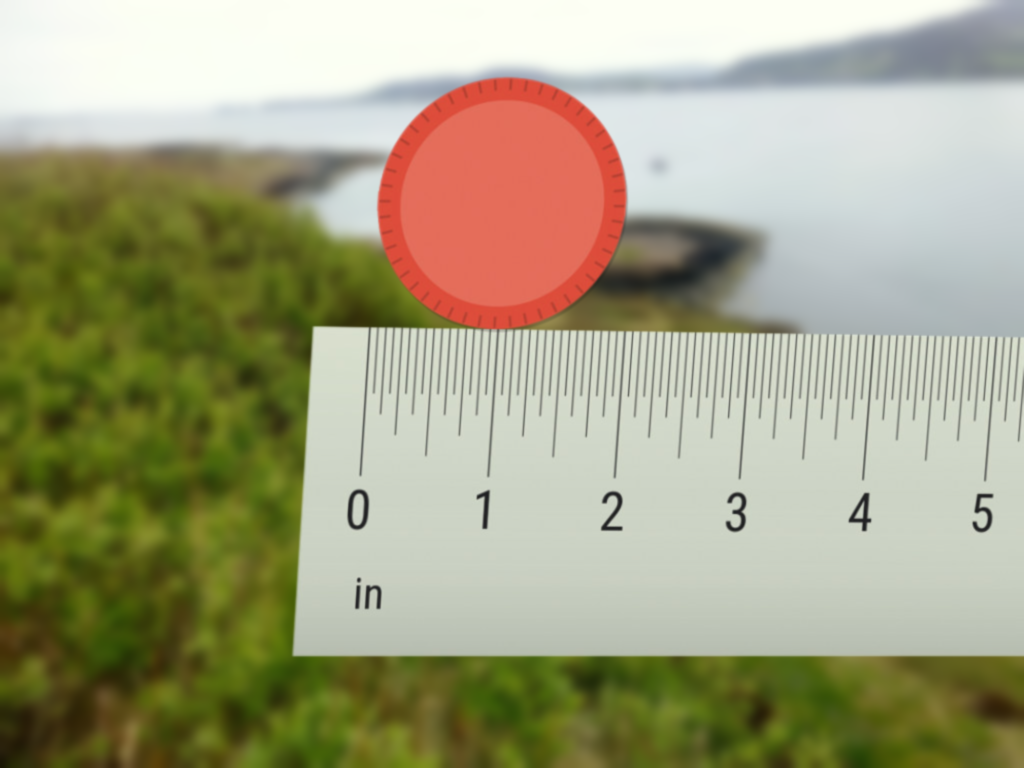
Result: 1.9375 in
